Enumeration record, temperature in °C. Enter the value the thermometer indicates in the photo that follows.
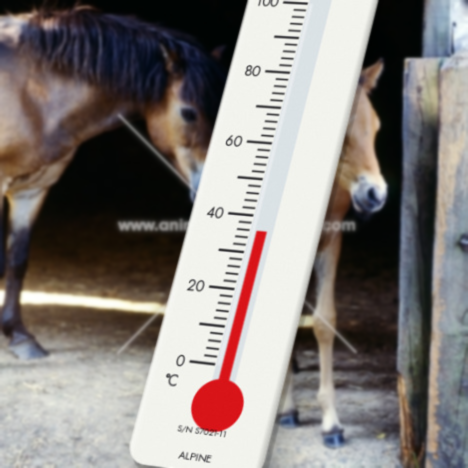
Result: 36 °C
